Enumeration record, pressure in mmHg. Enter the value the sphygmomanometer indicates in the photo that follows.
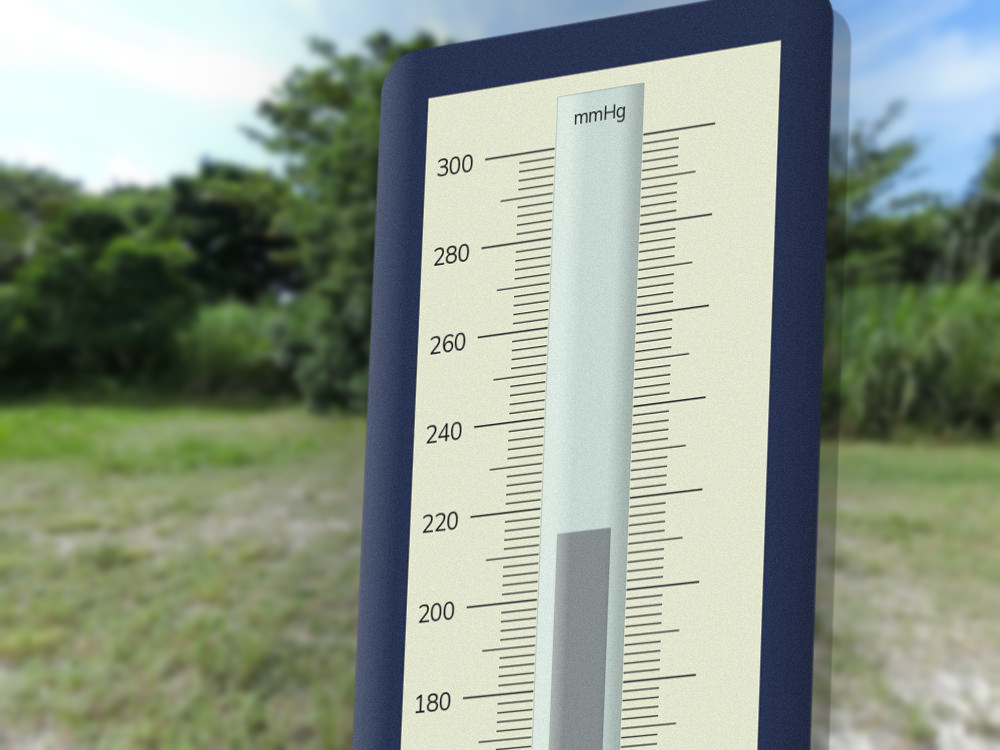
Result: 214 mmHg
